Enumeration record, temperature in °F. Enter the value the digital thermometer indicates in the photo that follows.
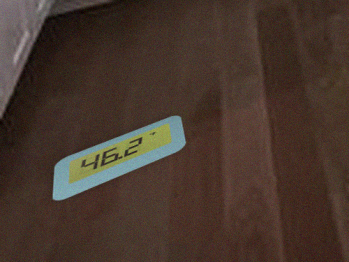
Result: 46.2 °F
